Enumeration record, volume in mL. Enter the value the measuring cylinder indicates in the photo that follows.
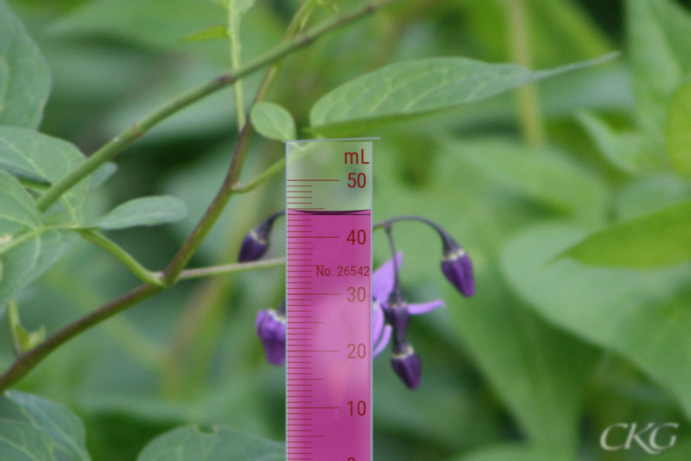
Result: 44 mL
